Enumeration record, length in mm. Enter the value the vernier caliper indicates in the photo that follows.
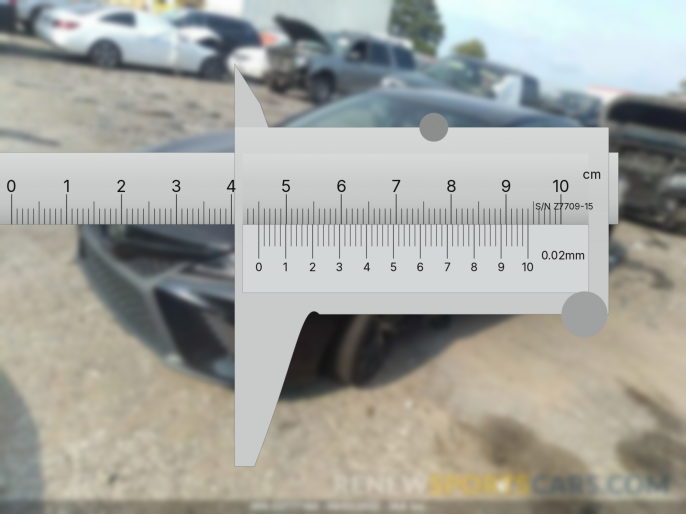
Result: 45.0 mm
